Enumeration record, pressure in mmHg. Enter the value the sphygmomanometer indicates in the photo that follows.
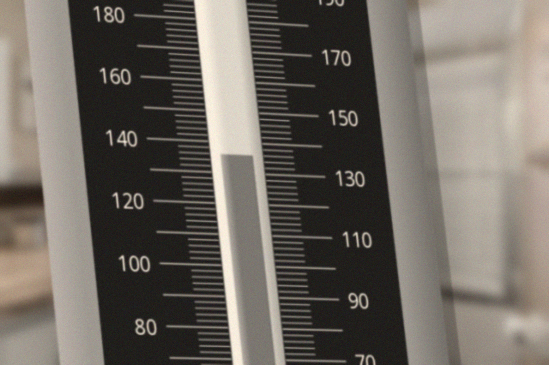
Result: 136 mmHg
